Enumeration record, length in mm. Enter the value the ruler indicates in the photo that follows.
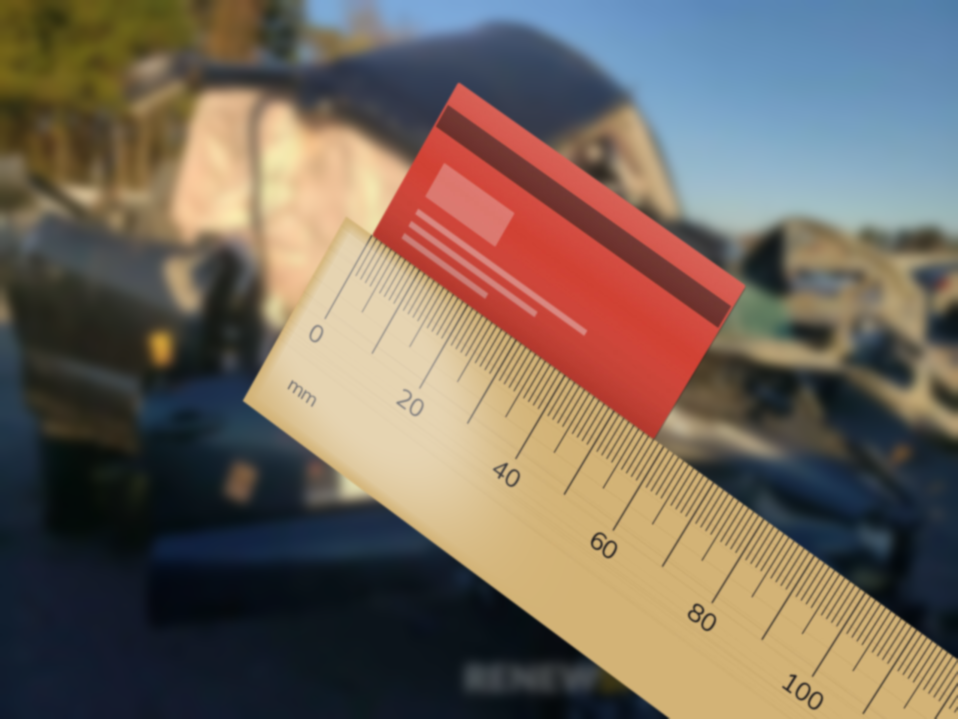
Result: 58 mm
